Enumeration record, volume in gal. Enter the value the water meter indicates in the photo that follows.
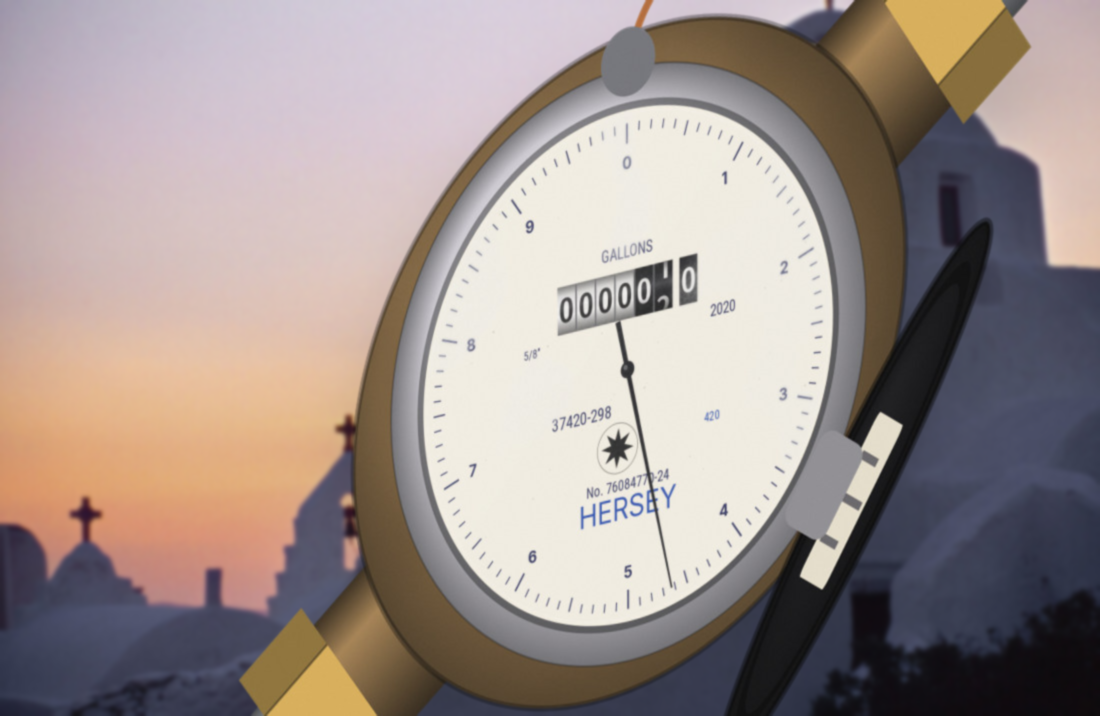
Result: 14.6 gal
